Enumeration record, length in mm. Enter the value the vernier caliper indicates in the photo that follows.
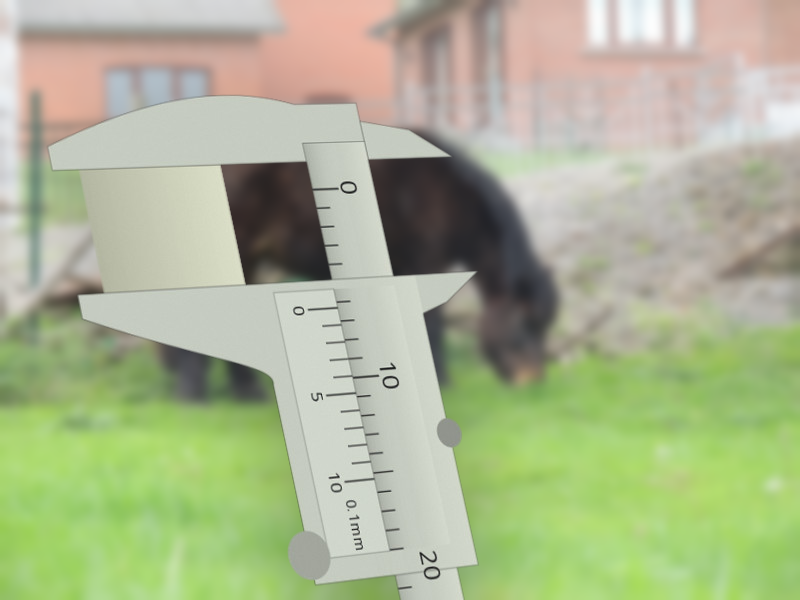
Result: 6.3 mm
